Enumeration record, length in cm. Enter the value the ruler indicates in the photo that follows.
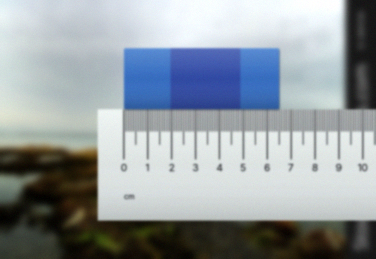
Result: 6.5 cm
